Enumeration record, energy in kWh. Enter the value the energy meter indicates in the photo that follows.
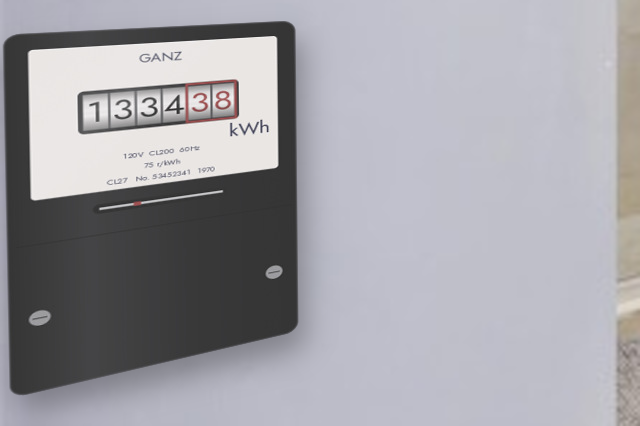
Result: 1334.38 kWh
